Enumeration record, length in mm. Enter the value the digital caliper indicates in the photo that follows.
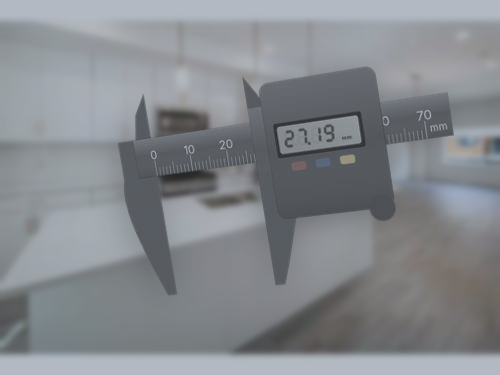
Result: 27.19 mm
